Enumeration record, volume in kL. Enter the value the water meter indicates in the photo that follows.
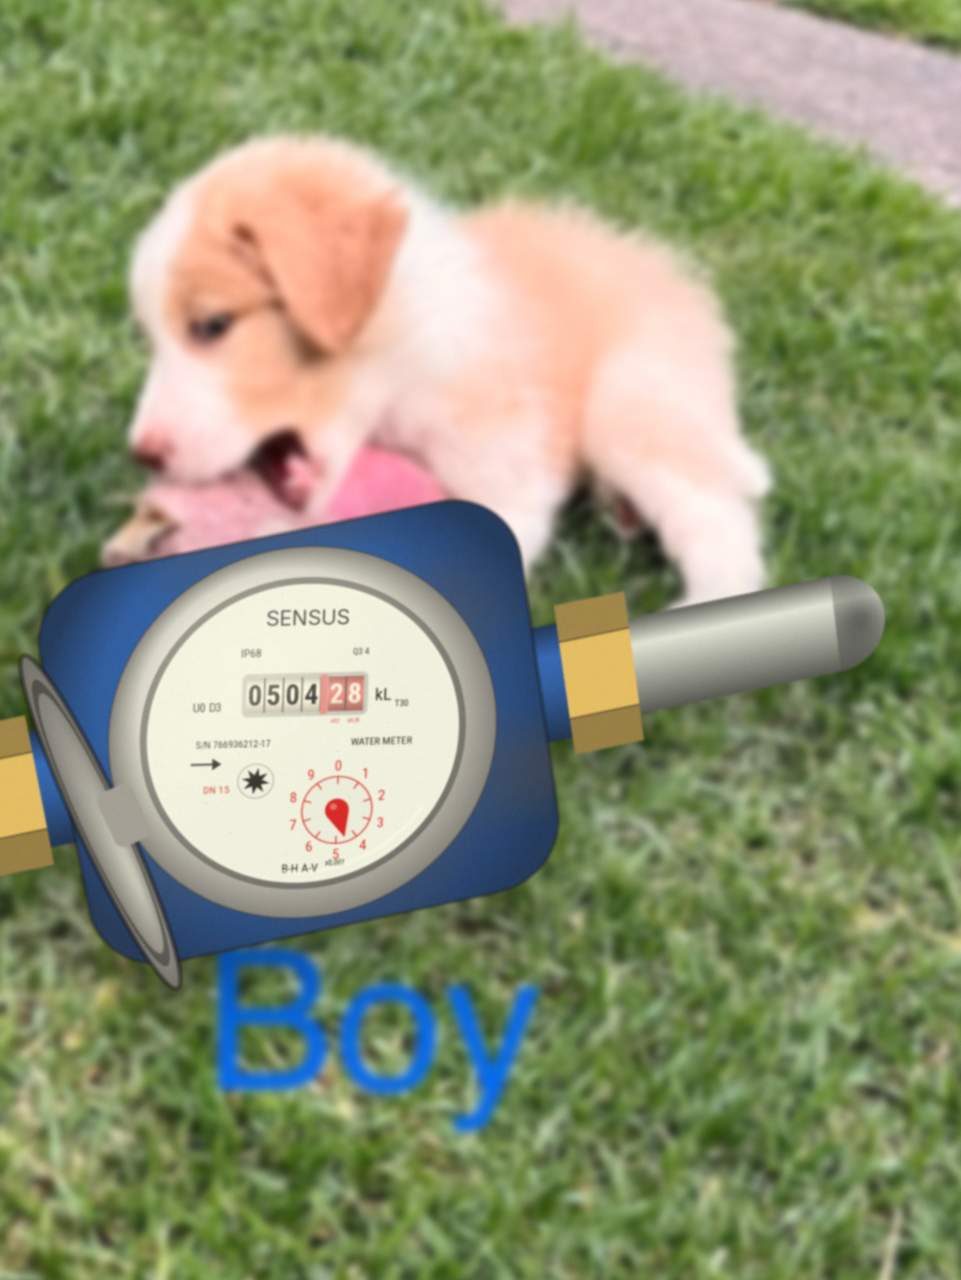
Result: 504.284 kL
